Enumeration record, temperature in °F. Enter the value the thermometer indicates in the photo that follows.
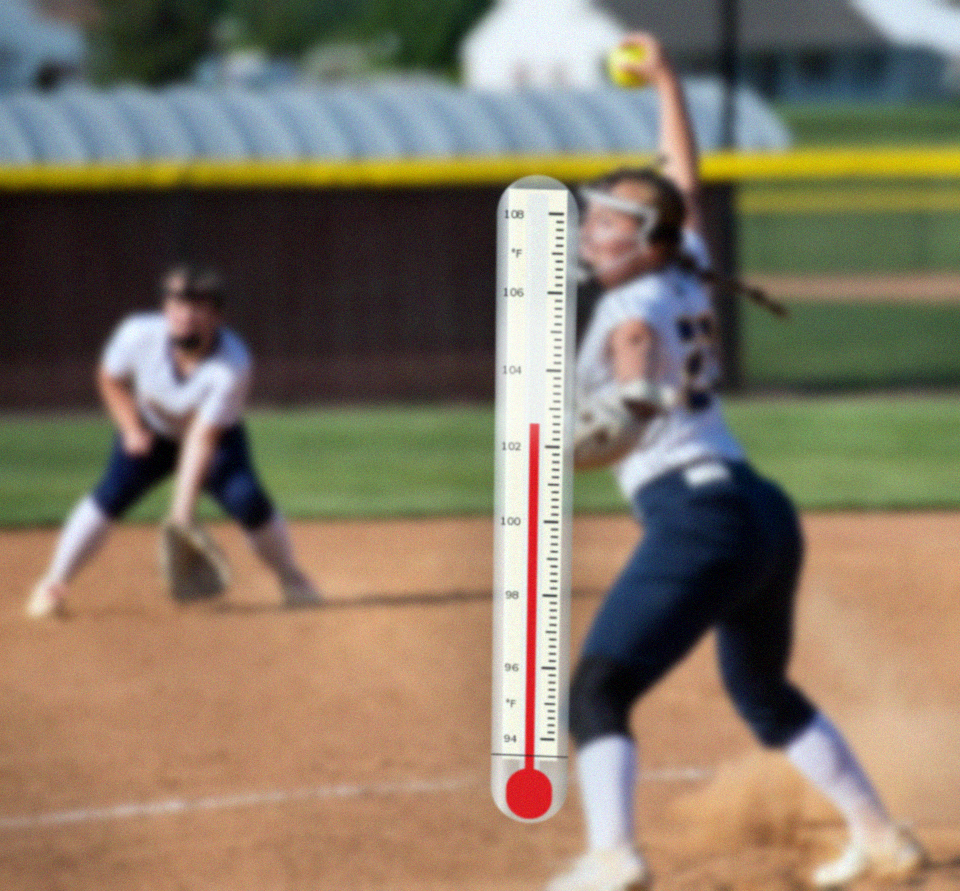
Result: 102.6 °F
